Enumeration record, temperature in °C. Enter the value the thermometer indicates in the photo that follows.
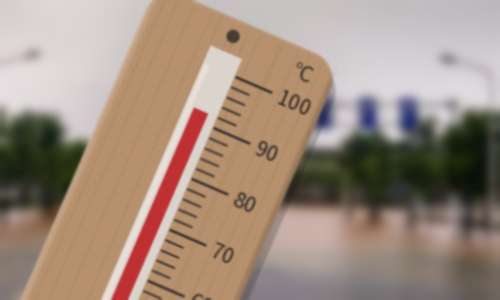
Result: 92 °C
